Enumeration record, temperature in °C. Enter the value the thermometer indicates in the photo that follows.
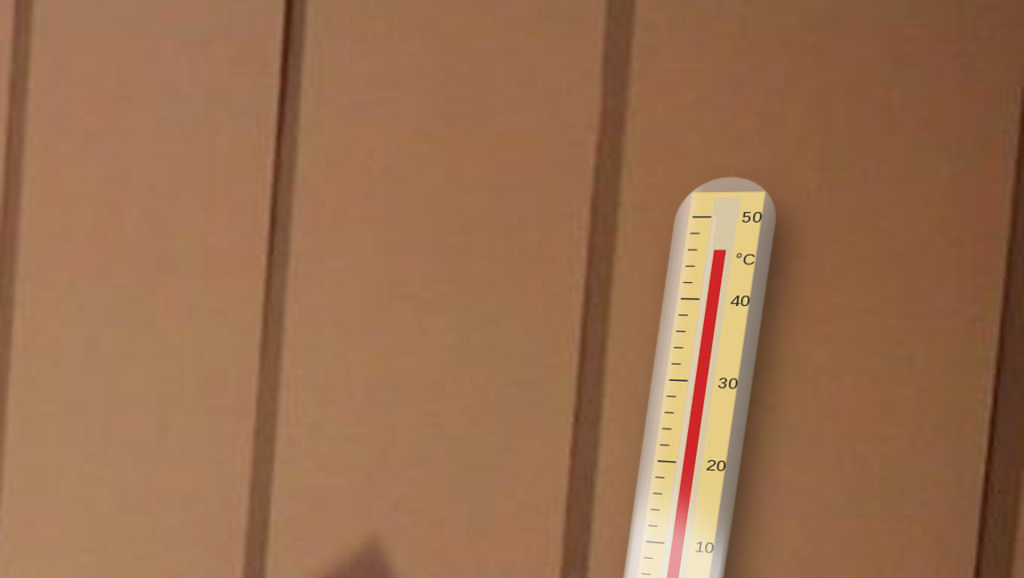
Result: 46 °C
